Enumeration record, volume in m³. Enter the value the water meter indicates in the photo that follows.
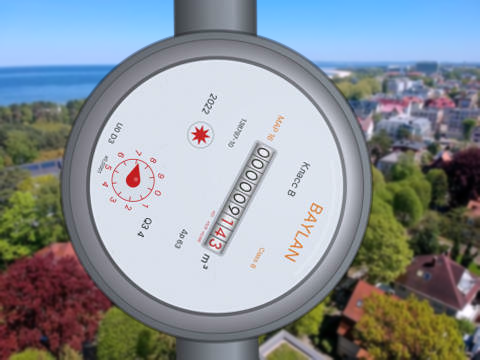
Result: 9.1437 m³
